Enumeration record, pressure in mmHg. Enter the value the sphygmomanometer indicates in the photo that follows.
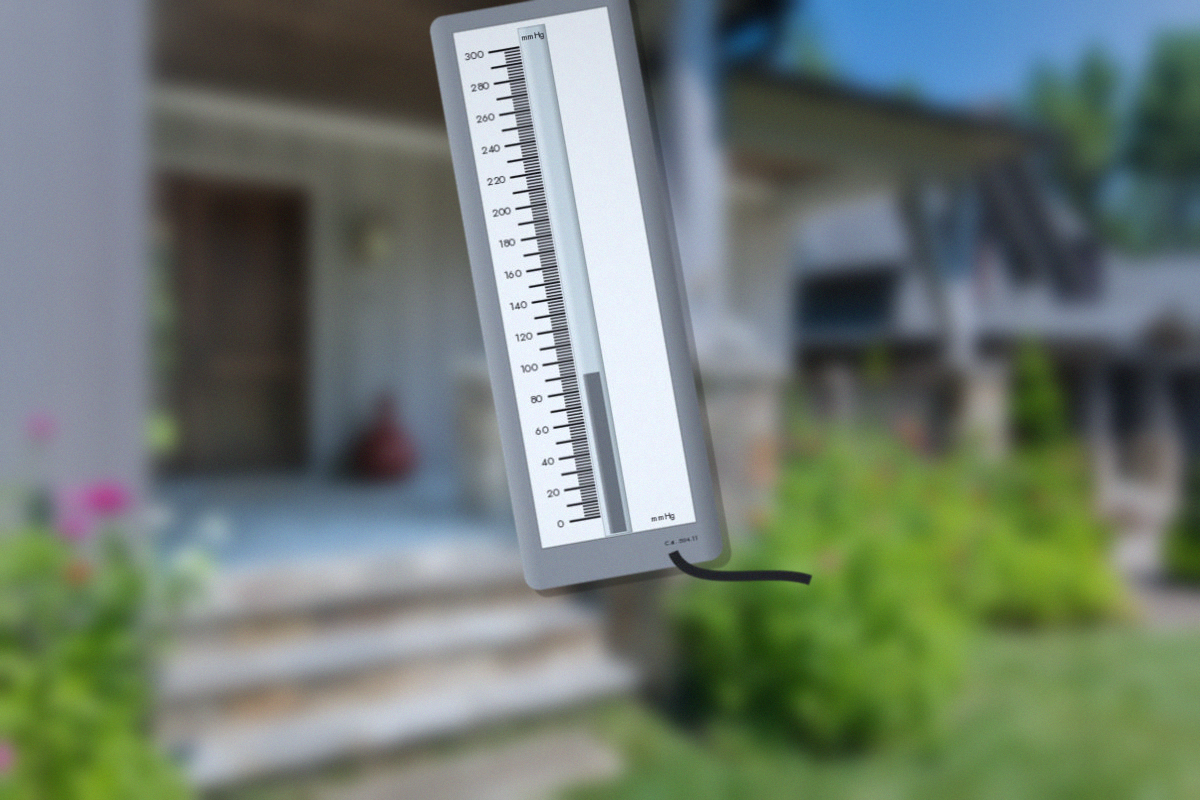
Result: 90 mmHg
